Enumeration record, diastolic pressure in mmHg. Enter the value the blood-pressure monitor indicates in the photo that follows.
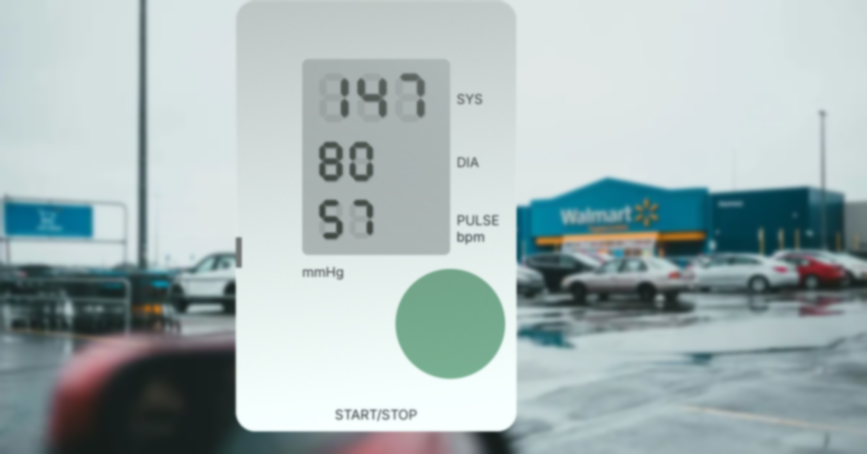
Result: 80 mmHg
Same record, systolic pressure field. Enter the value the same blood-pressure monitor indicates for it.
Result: 147 mmHg
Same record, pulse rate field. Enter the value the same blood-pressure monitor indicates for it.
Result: 57 bpm
